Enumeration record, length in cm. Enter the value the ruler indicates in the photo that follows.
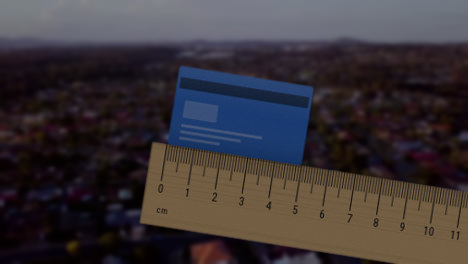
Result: 5 cm
